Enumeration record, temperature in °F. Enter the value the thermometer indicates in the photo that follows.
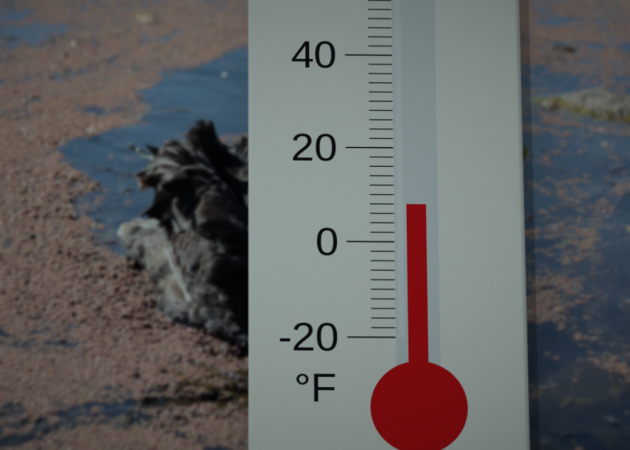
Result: 8 °F
